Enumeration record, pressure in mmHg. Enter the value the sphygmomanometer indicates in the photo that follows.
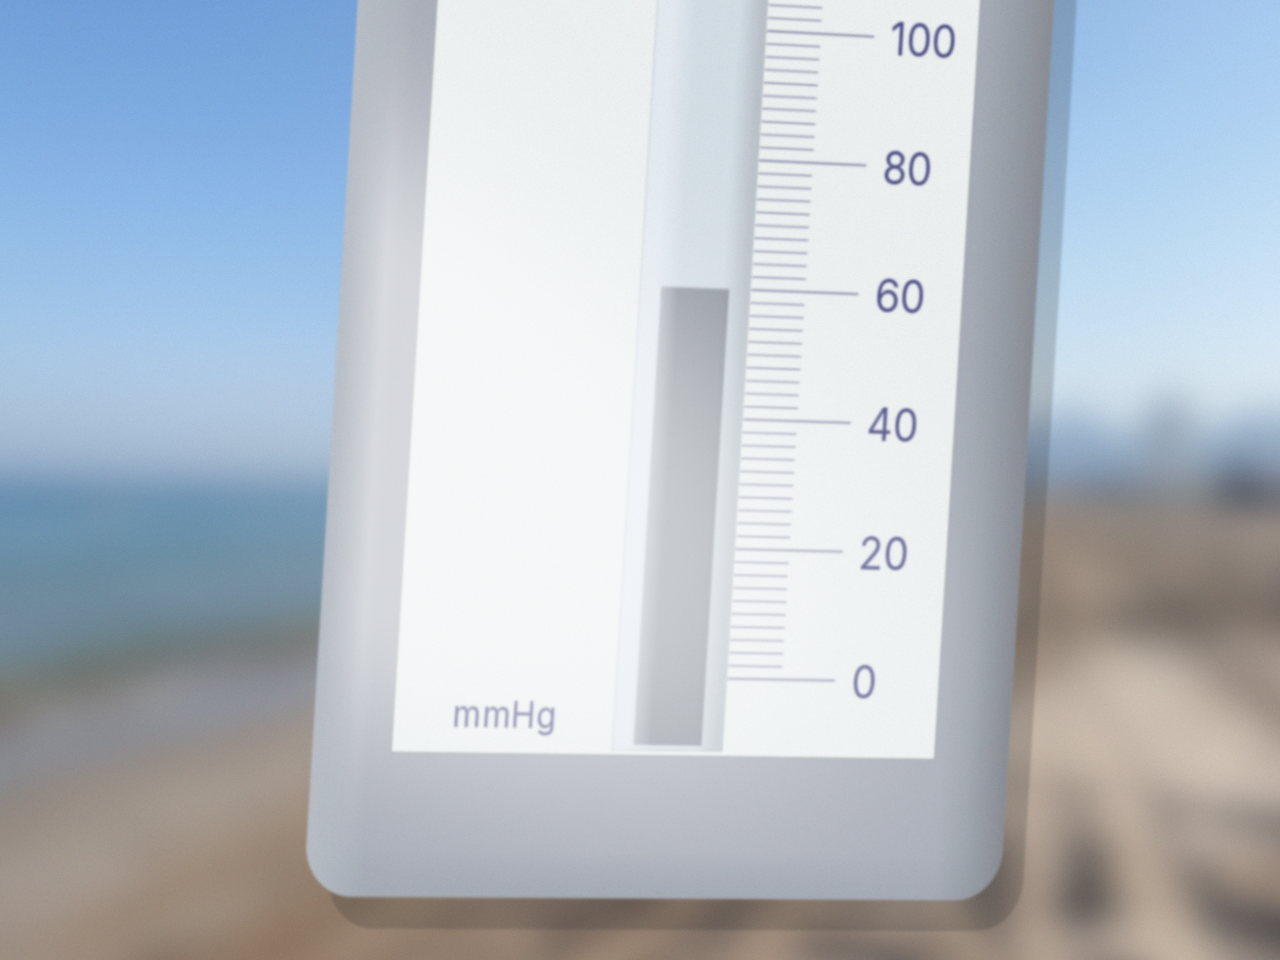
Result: 60 mmHg
